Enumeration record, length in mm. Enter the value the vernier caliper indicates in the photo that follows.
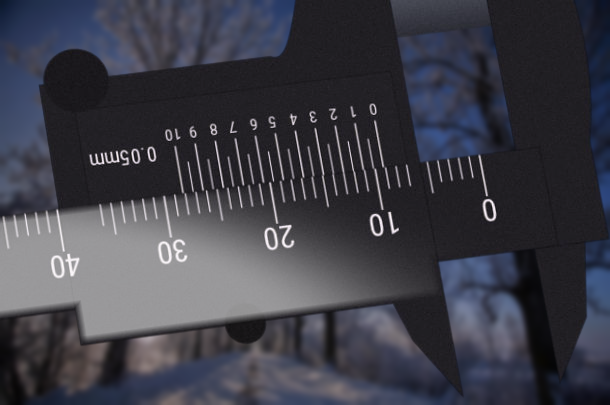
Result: 9.2 mm
